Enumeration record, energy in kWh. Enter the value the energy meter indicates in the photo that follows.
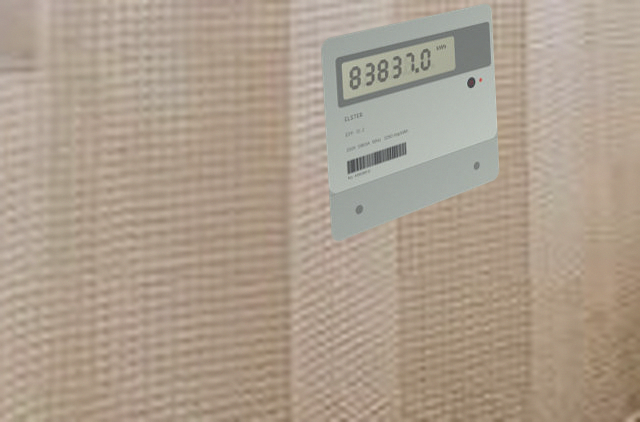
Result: 83837.0 kWh
